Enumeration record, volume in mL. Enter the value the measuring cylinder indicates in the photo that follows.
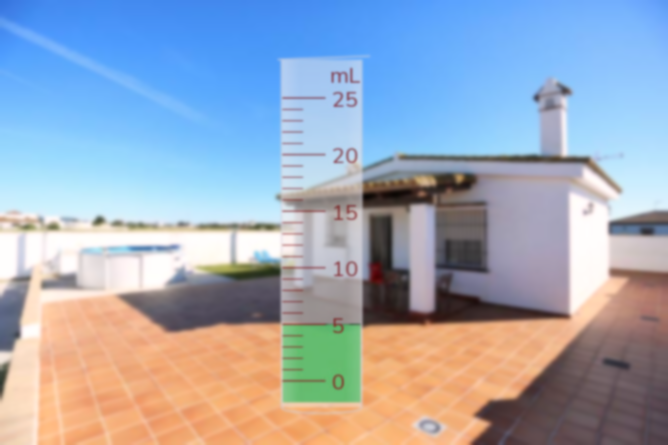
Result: 5 mL
